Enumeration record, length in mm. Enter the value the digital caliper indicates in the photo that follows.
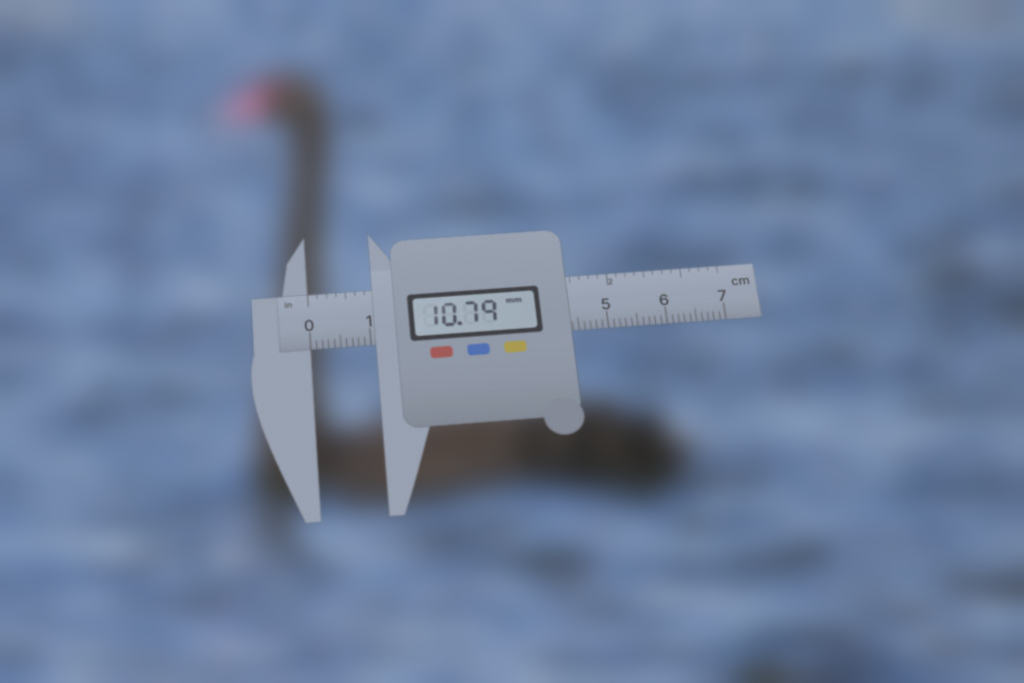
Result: 10.79 mm
